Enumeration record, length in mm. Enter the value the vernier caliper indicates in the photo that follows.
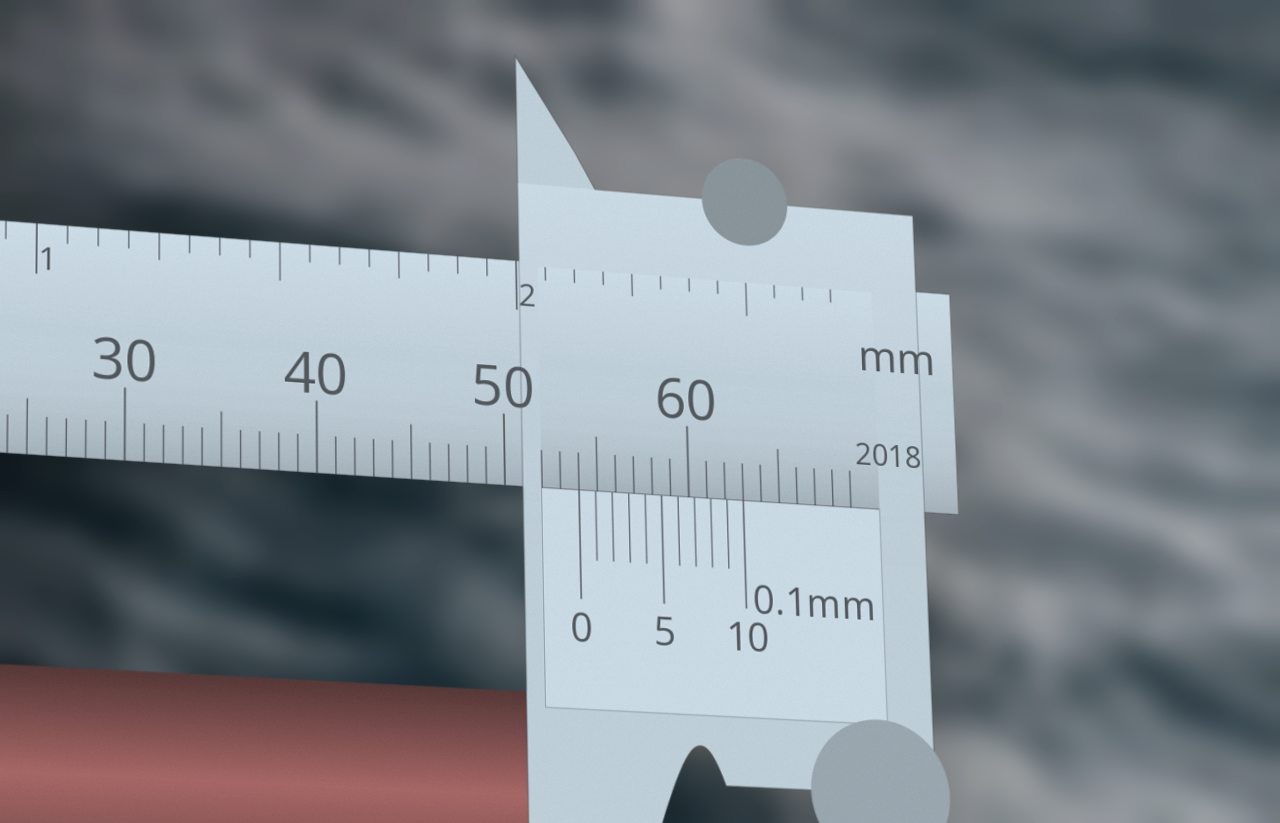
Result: 54.0 mm
